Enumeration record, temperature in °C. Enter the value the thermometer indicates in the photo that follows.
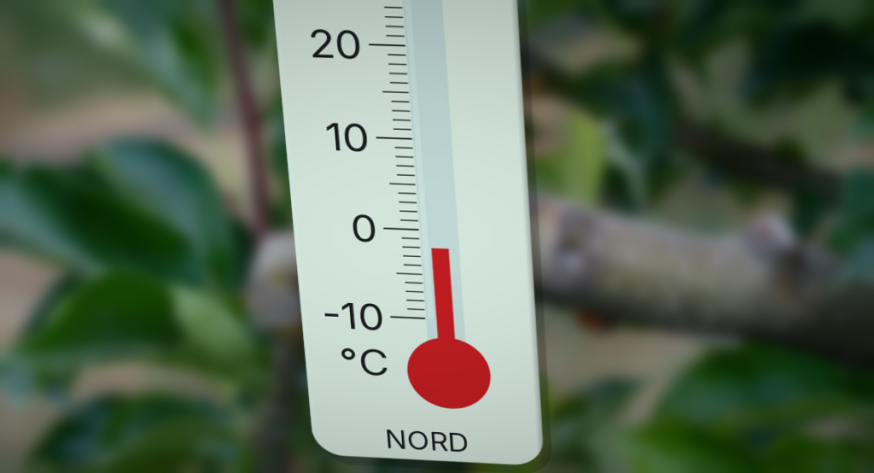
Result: -2 °C
